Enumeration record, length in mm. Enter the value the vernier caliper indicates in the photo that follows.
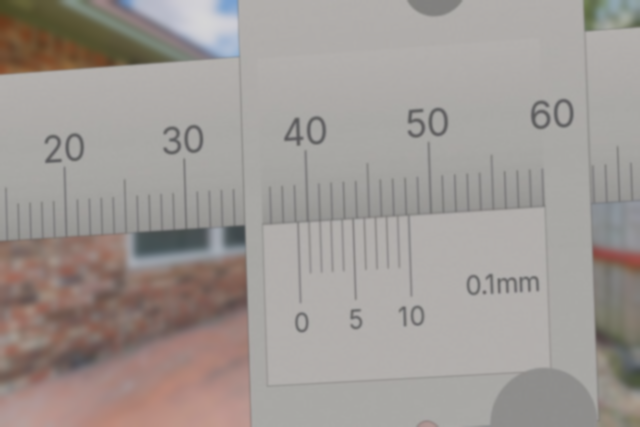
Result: 39.2 mm
